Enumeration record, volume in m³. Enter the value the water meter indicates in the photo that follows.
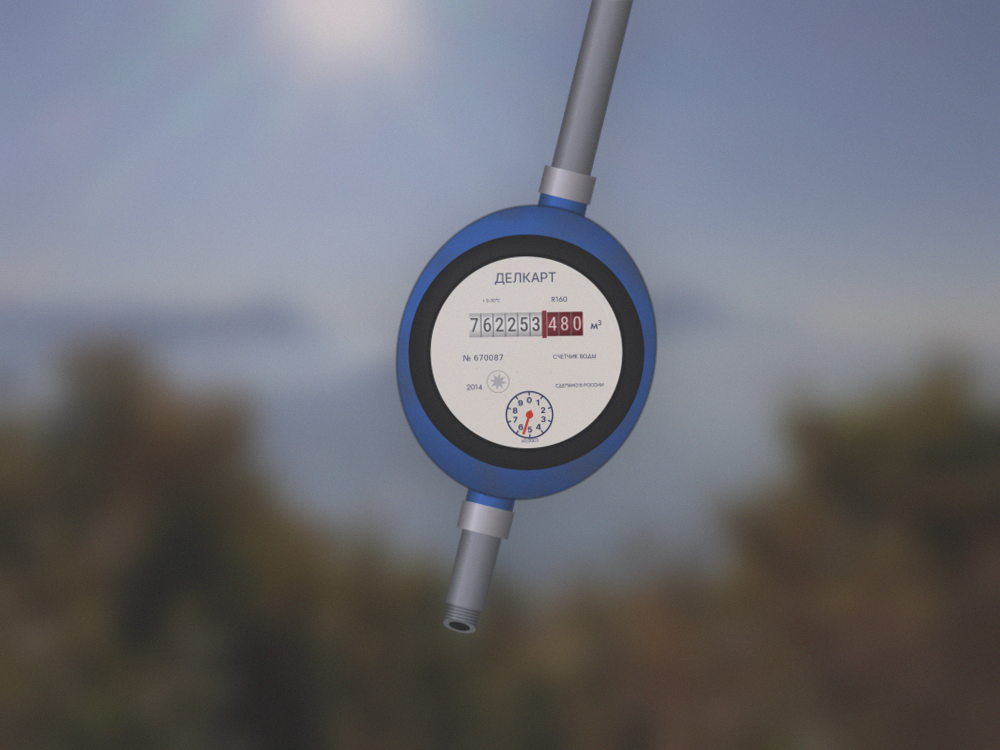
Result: 762253.4805 m³
